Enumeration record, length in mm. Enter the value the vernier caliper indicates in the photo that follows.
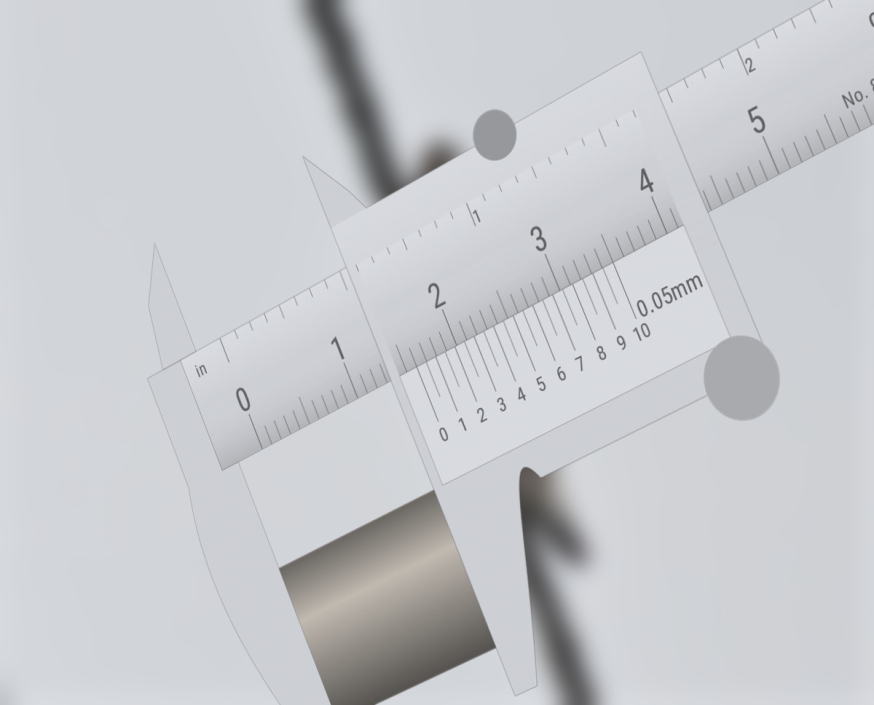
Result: 16.0 mm
